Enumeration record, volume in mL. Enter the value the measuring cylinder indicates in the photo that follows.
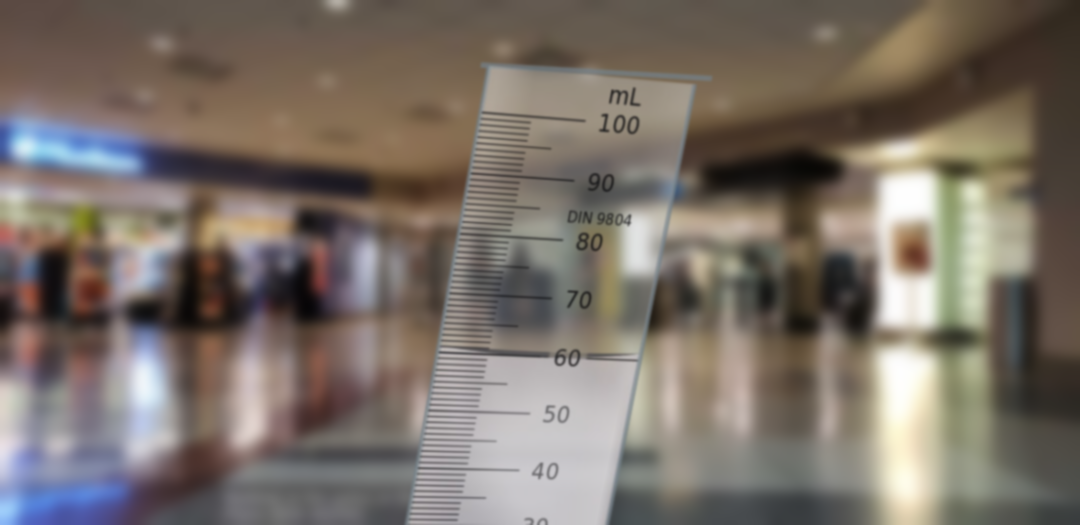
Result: 60 mL
